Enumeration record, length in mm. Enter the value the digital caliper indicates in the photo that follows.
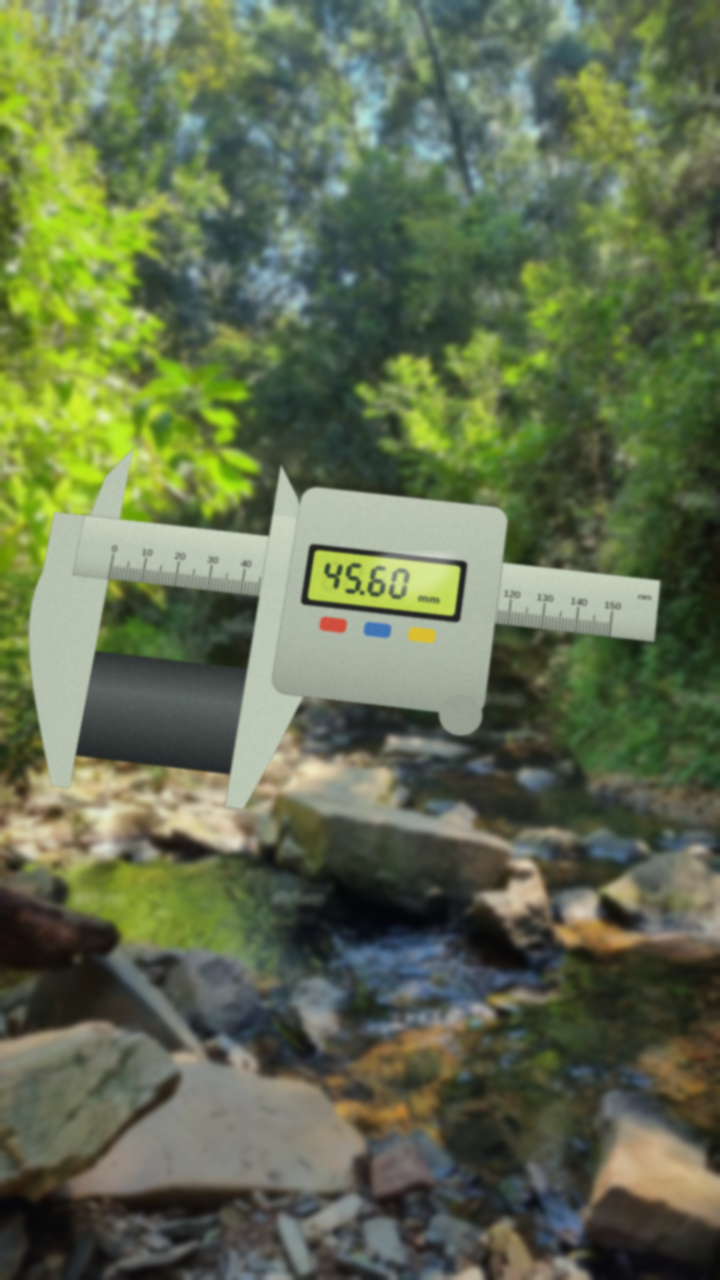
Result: 45.60 mm
